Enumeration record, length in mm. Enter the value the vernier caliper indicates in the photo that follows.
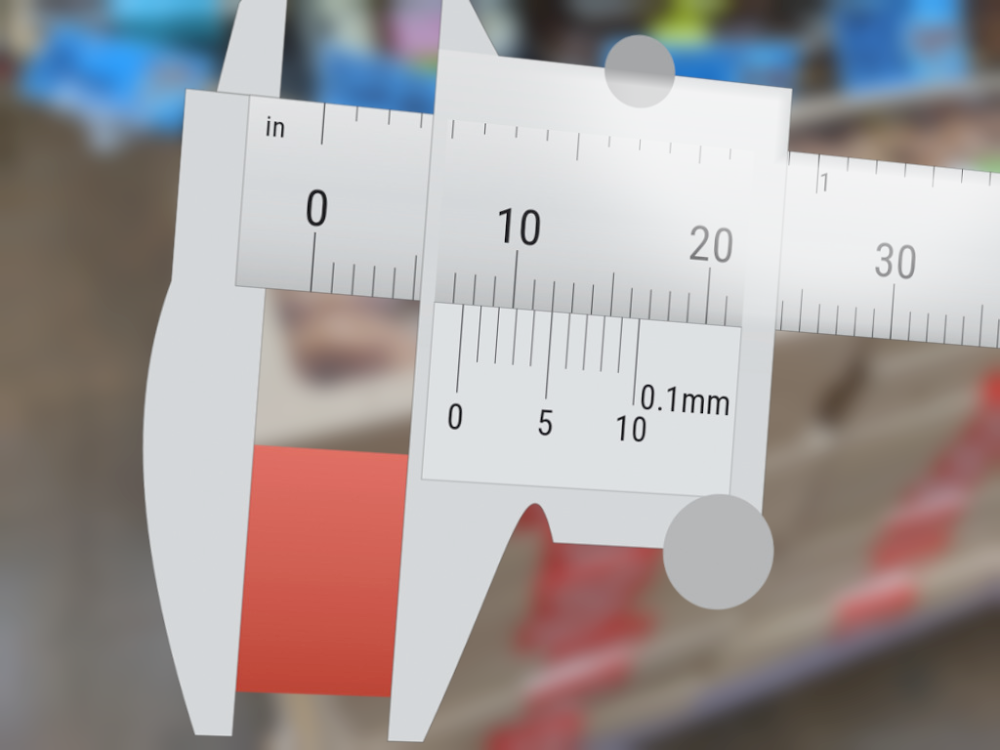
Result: 7.5 mm
